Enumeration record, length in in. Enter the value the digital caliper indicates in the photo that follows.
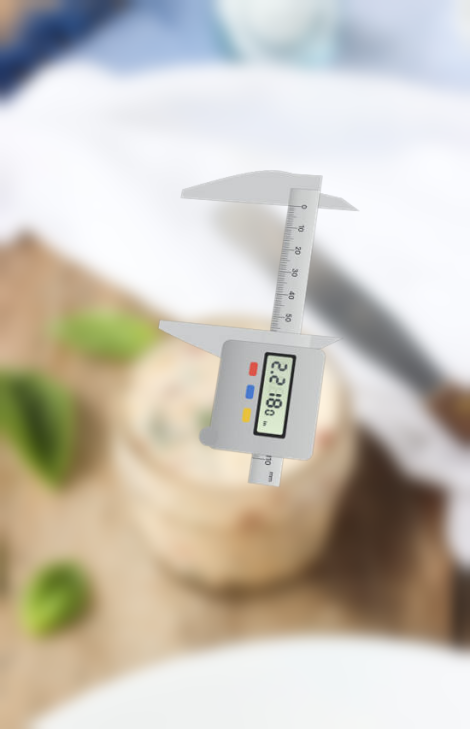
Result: 2.2180 in
